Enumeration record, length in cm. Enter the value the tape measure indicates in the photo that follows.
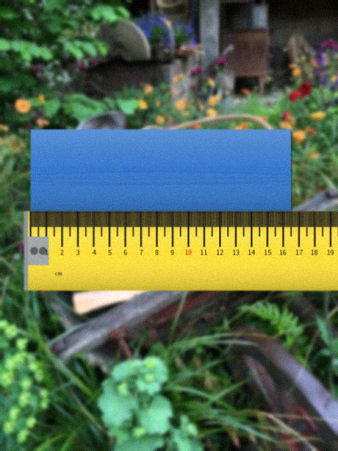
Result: 16.5 cm
